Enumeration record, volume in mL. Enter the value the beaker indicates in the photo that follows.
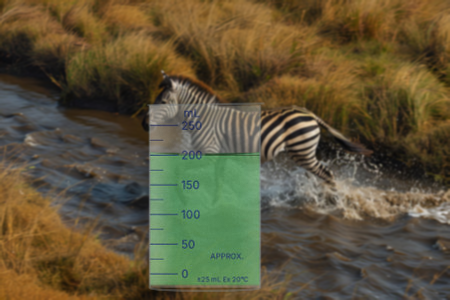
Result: 200 mL
